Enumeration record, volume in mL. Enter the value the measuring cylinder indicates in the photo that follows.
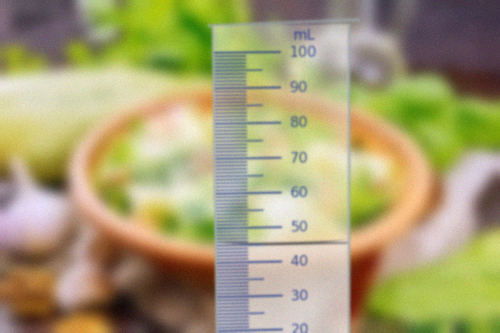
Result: 45 mL
